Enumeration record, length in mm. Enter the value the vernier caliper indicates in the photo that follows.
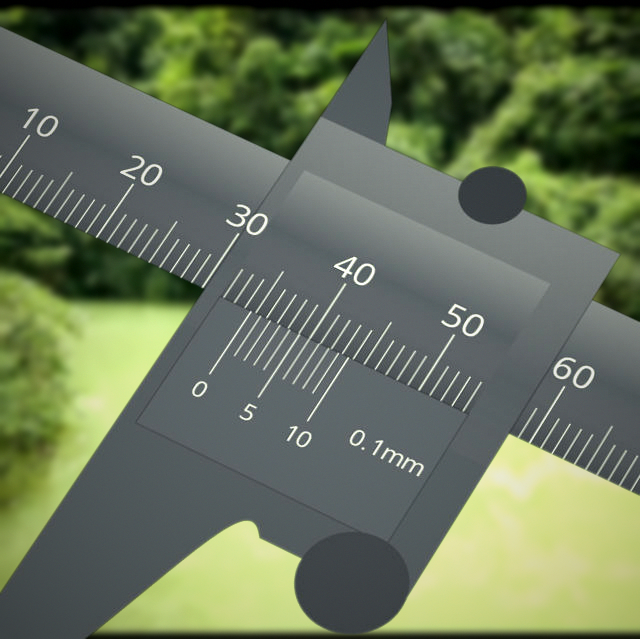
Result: 34.6 mm
